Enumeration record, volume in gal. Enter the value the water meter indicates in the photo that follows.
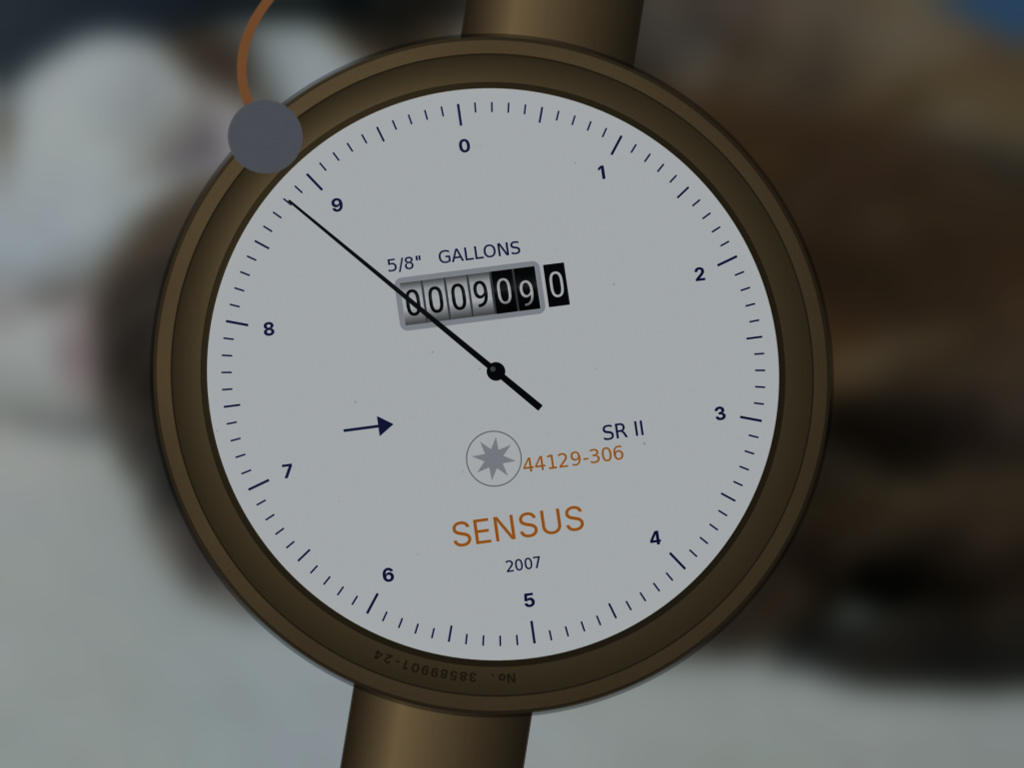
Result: 9088.8 gal
